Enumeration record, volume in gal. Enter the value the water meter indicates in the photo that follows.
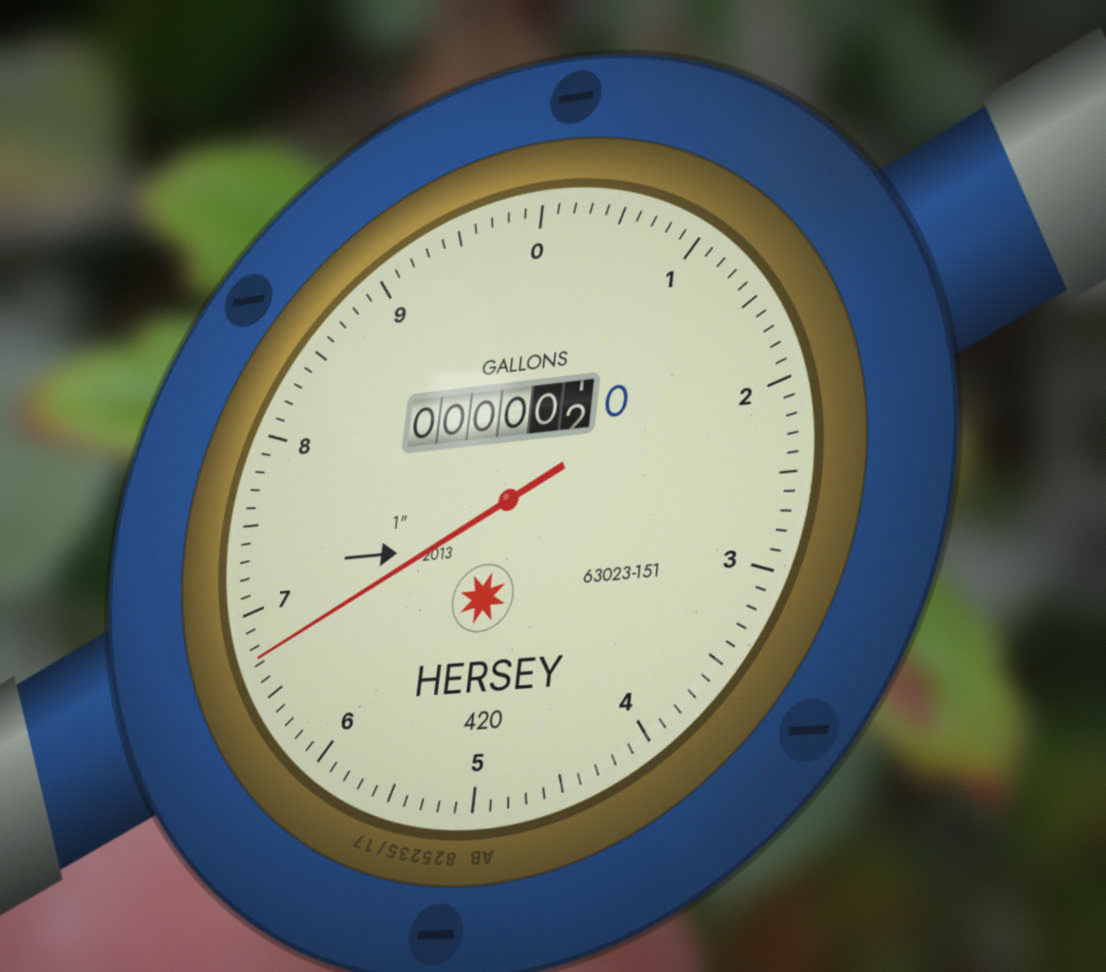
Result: 16.7 gal
